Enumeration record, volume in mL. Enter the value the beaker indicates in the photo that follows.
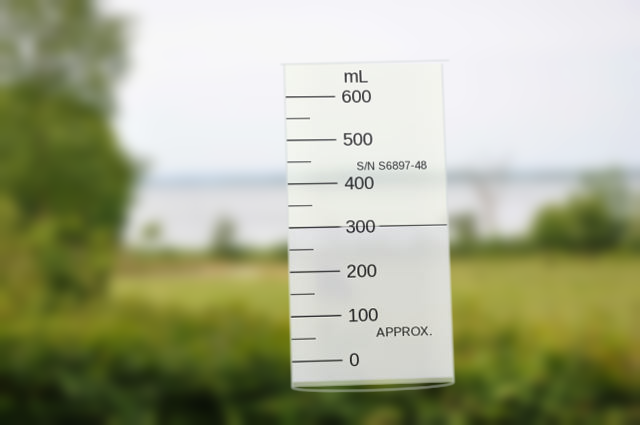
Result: 300 mL
